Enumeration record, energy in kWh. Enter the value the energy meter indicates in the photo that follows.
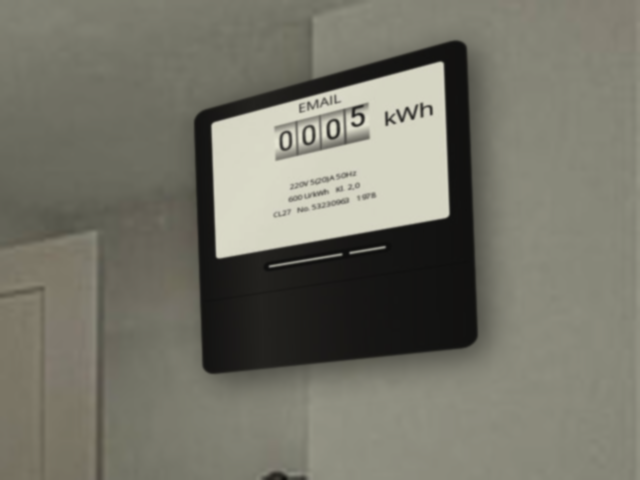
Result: 5 kWh
